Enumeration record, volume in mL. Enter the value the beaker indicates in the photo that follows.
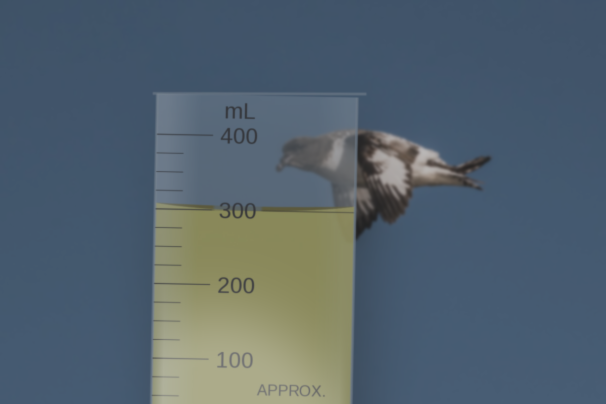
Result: 300 mL
